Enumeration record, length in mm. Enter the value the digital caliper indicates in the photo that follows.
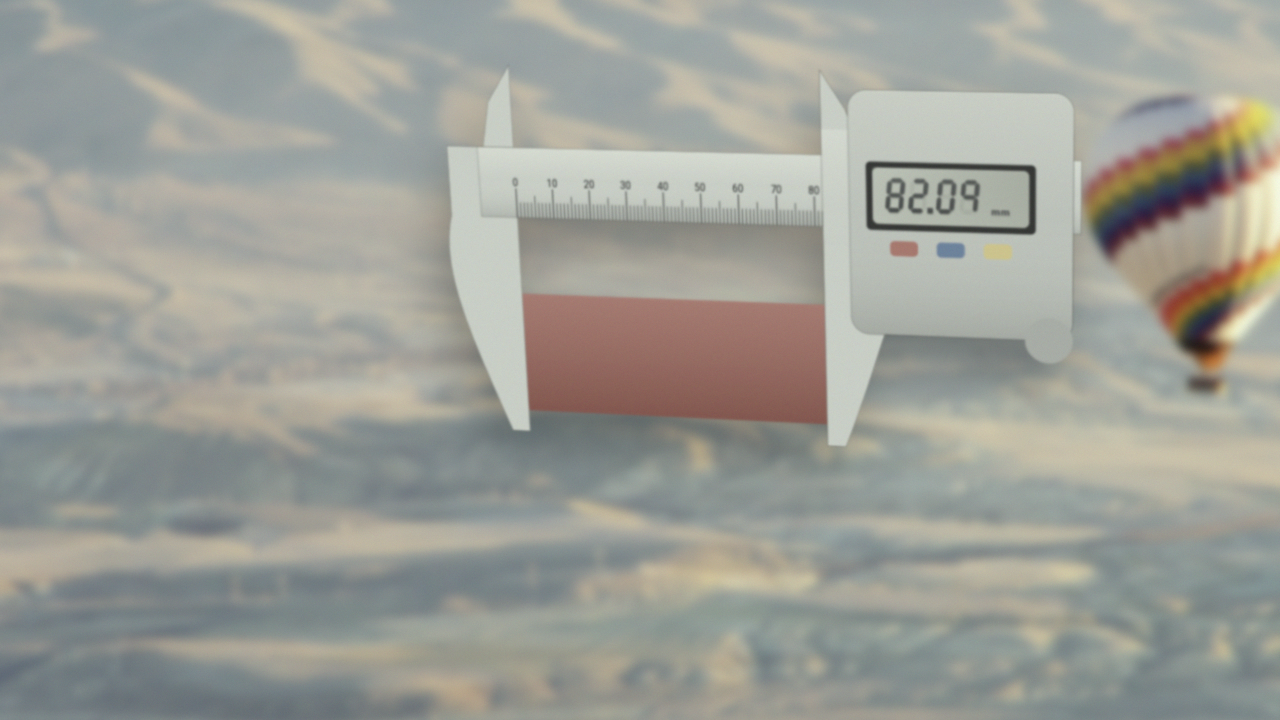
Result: 82.09 mm
